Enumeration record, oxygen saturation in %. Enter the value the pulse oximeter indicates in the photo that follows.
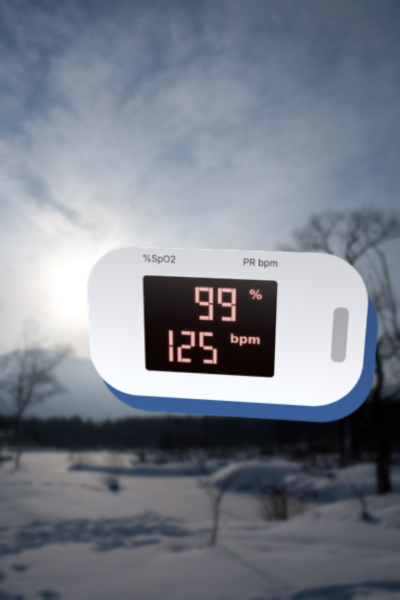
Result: 99 %
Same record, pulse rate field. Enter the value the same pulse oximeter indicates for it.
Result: 125 bpm
